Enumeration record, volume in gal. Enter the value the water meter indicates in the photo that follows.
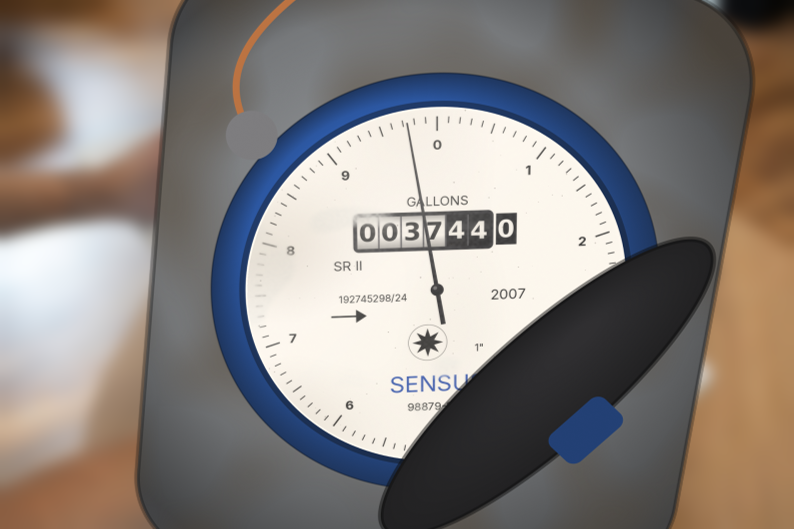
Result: 37439.7 gal
